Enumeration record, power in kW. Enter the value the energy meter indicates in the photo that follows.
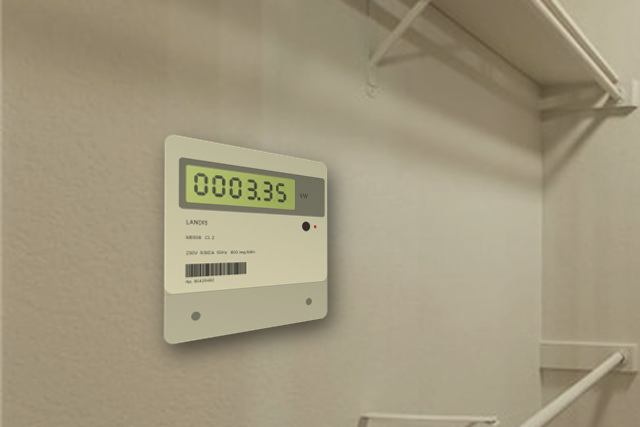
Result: 3.35 kW
